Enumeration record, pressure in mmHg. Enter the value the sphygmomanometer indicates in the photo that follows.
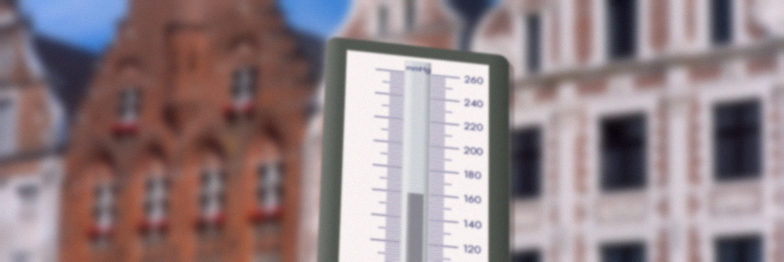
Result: 160 mmHg
